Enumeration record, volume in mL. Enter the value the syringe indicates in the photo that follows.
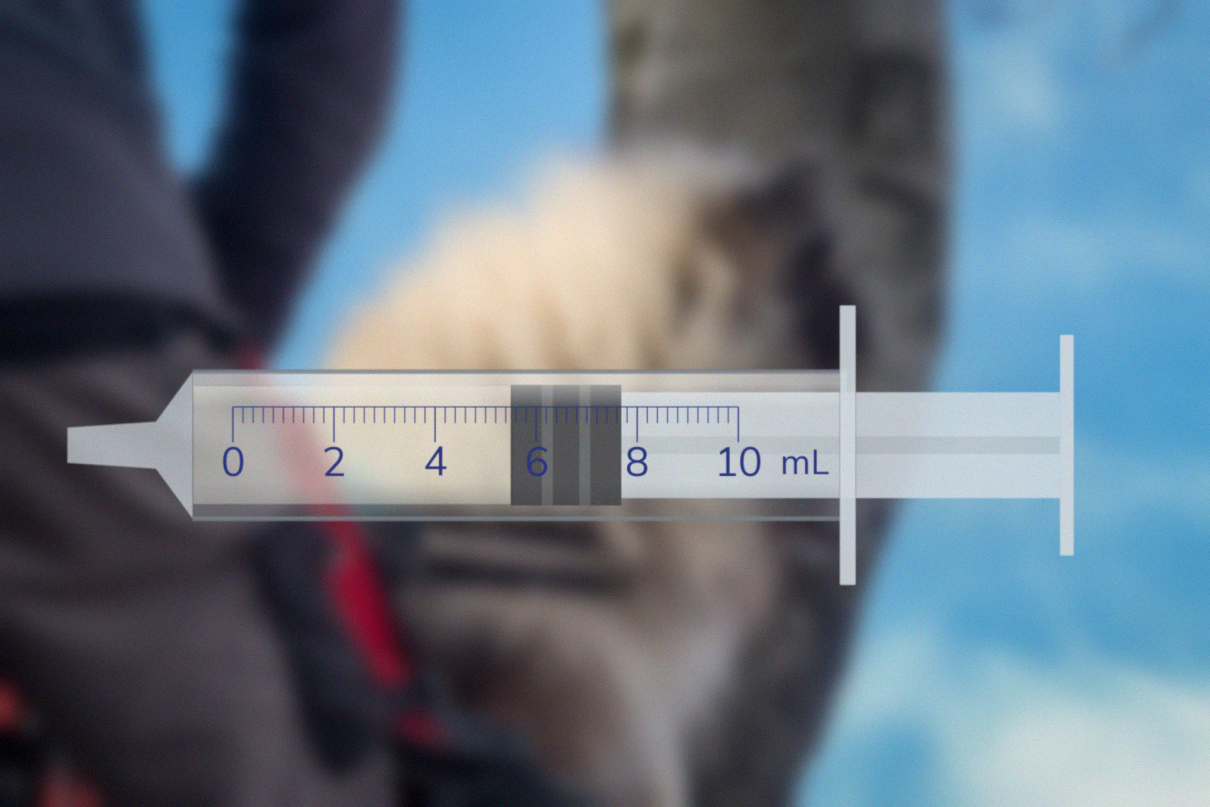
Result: 5.5 mL
